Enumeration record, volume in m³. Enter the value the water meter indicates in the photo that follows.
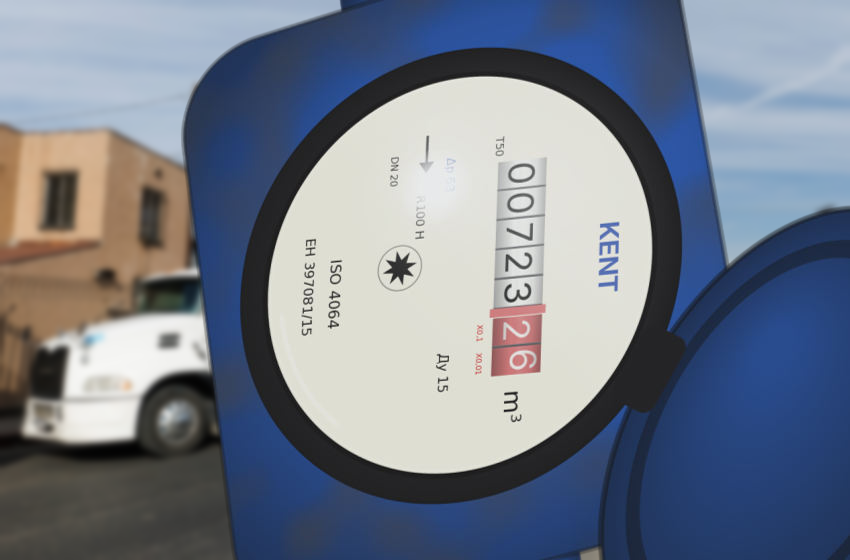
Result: 723.26 m³
